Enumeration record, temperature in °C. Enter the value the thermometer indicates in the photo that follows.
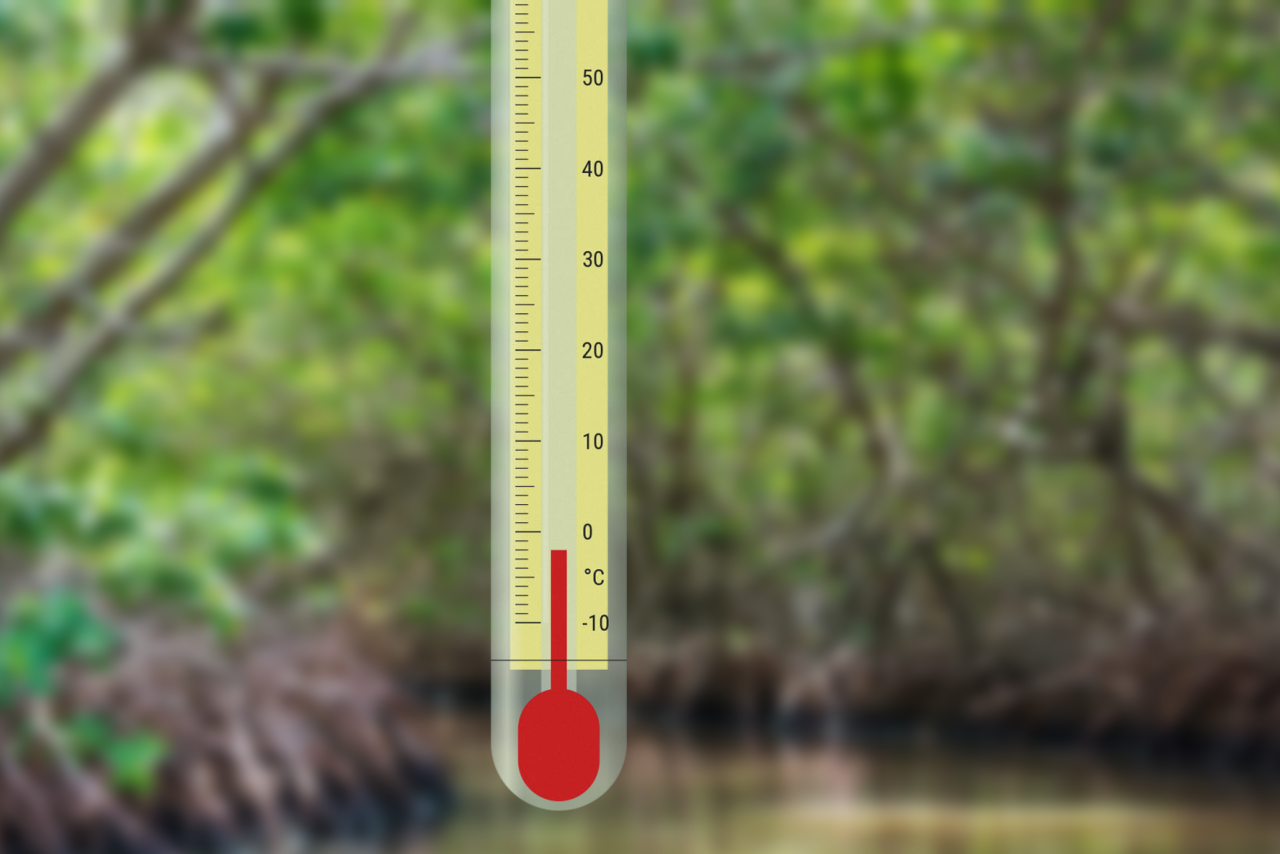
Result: -2 °C
